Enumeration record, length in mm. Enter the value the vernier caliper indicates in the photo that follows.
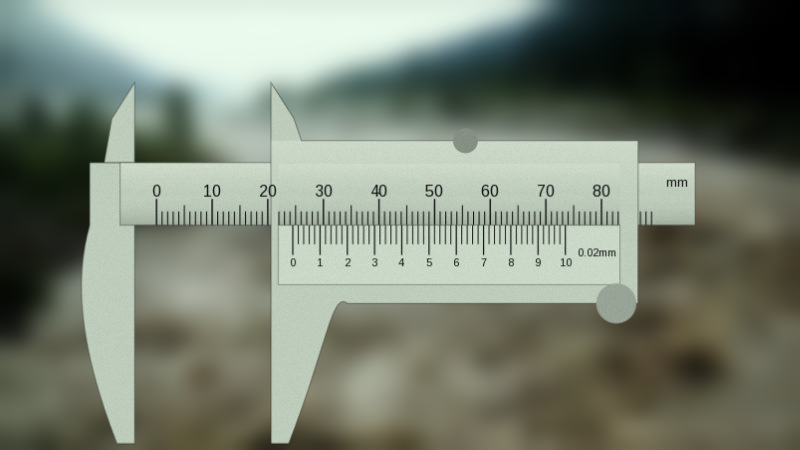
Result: 24.5 mm
